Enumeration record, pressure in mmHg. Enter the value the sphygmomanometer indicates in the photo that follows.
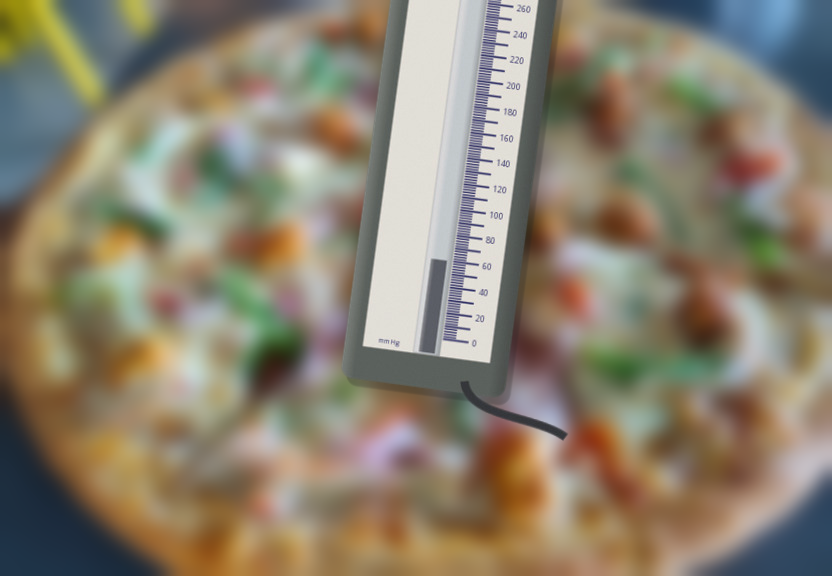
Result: 60 mmHg
